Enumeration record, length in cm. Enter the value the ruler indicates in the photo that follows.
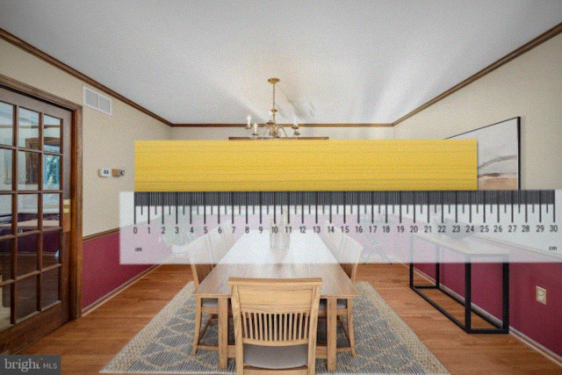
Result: 24.5 cm
